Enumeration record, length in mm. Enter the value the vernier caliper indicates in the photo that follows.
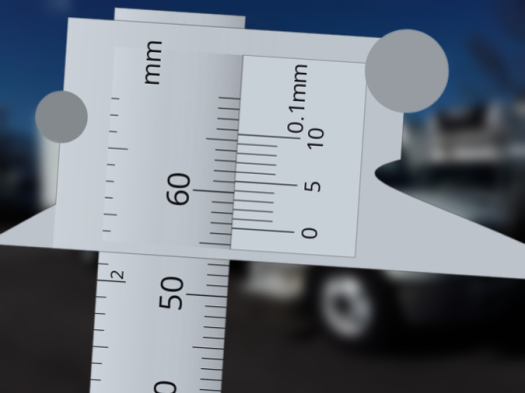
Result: 56.6 mm
